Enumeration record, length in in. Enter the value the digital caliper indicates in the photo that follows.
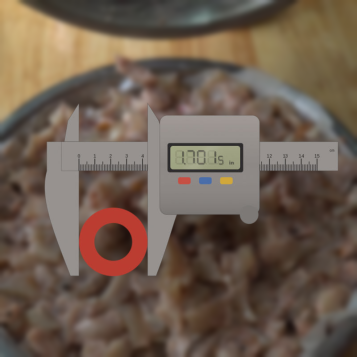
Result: 1.7015 in
